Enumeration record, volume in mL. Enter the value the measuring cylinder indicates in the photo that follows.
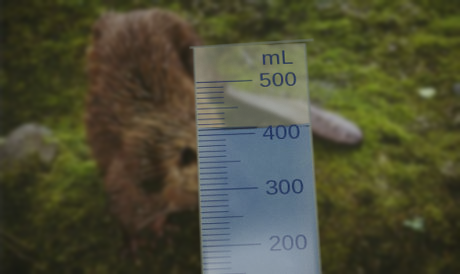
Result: 410 mL
